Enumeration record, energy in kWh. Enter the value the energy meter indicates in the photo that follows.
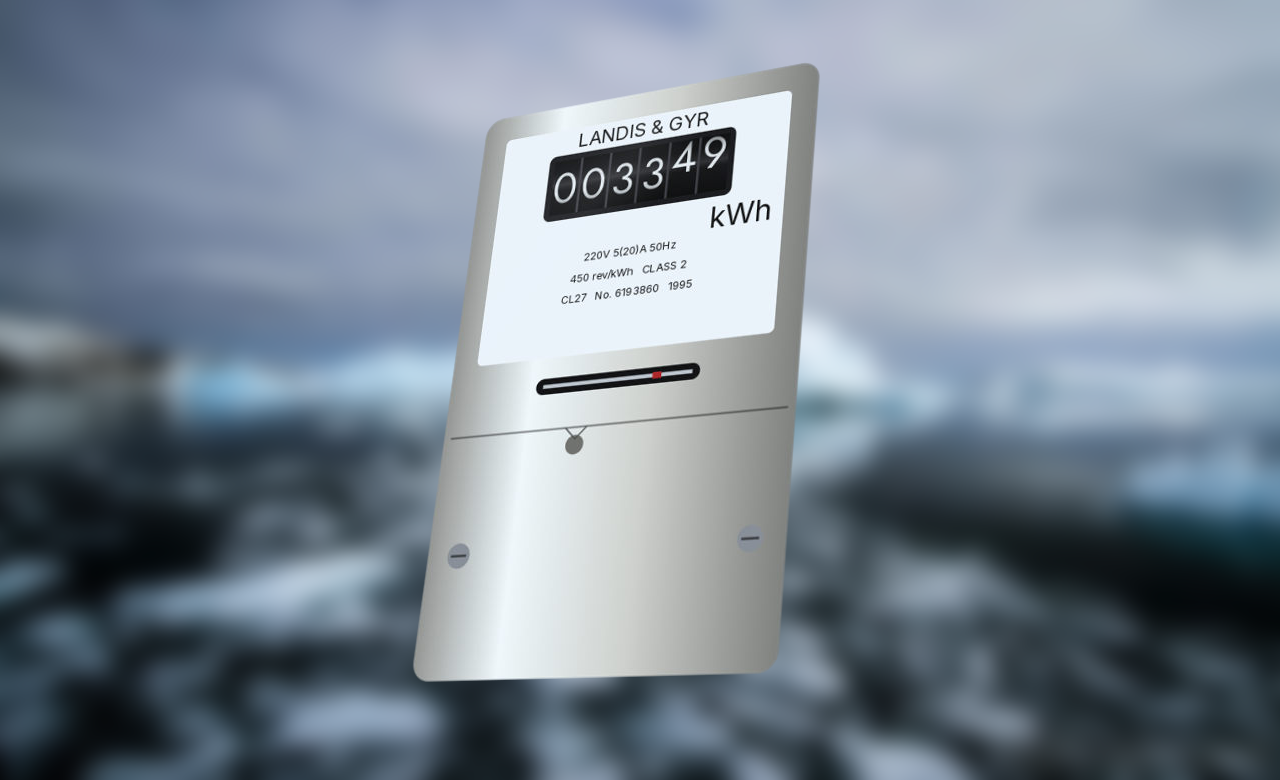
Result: 3349 kWh
